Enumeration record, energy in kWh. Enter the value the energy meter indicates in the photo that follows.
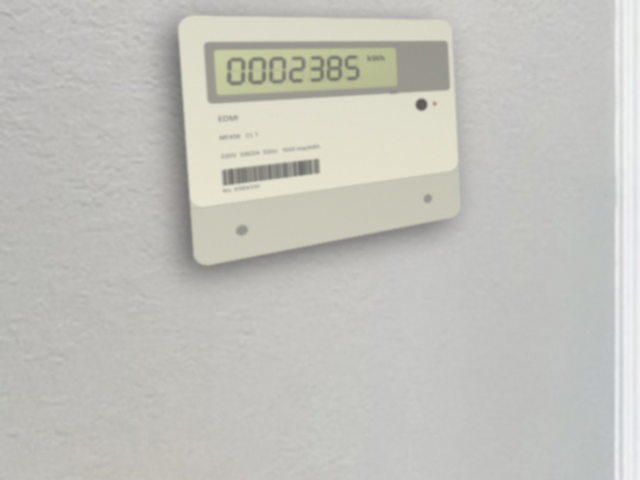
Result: 2385 kWh
